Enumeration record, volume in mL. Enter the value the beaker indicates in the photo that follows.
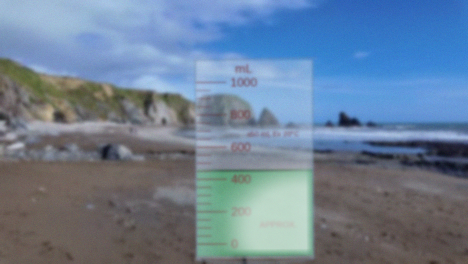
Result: 450 mL
